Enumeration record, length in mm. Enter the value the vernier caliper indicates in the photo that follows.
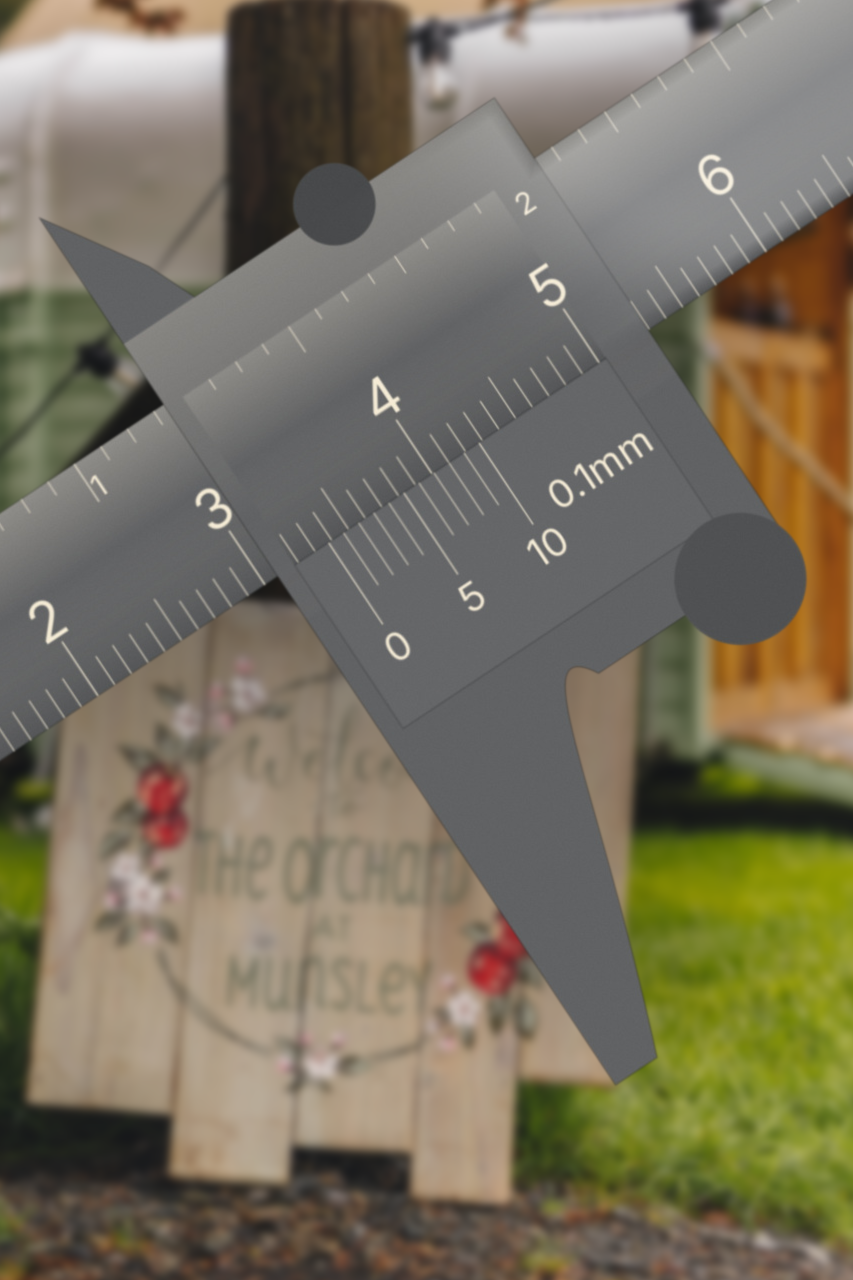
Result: 33.8 mm
